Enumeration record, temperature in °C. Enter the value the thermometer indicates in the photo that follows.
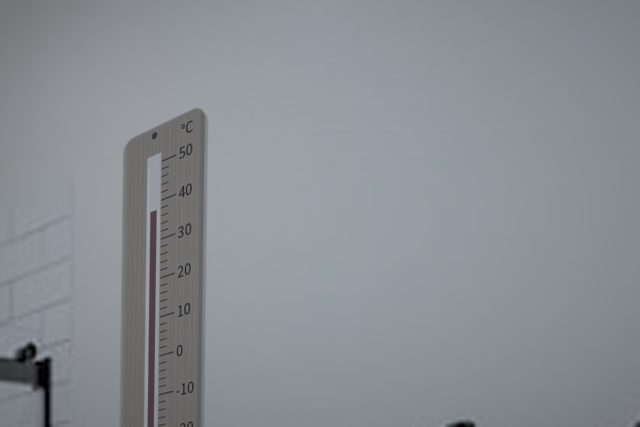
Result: 38 °C
